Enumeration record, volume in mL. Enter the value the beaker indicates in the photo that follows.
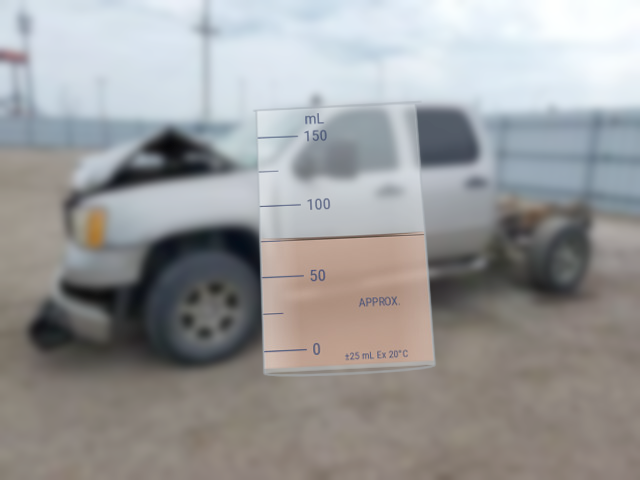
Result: 75 mL
